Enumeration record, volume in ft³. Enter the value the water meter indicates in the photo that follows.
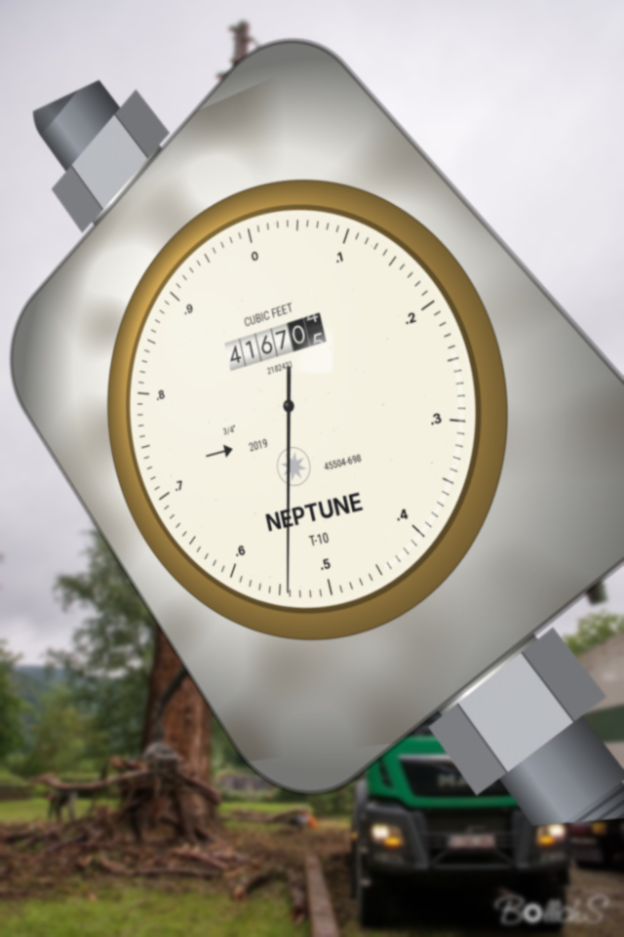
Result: 416704.54 ft³
